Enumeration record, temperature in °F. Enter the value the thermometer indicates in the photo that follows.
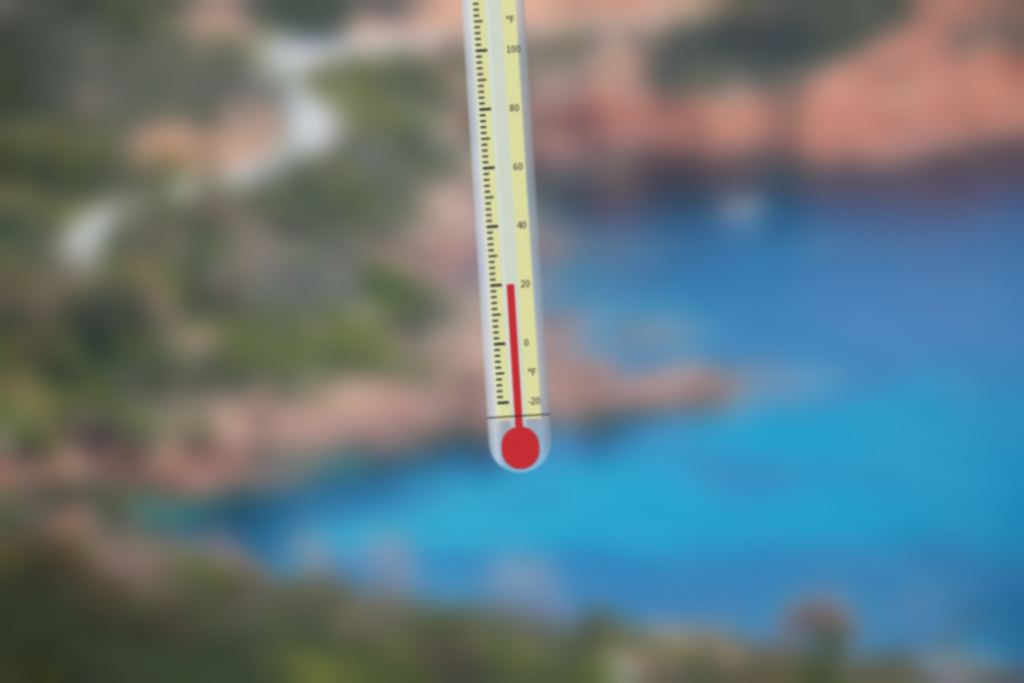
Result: 20 °F
